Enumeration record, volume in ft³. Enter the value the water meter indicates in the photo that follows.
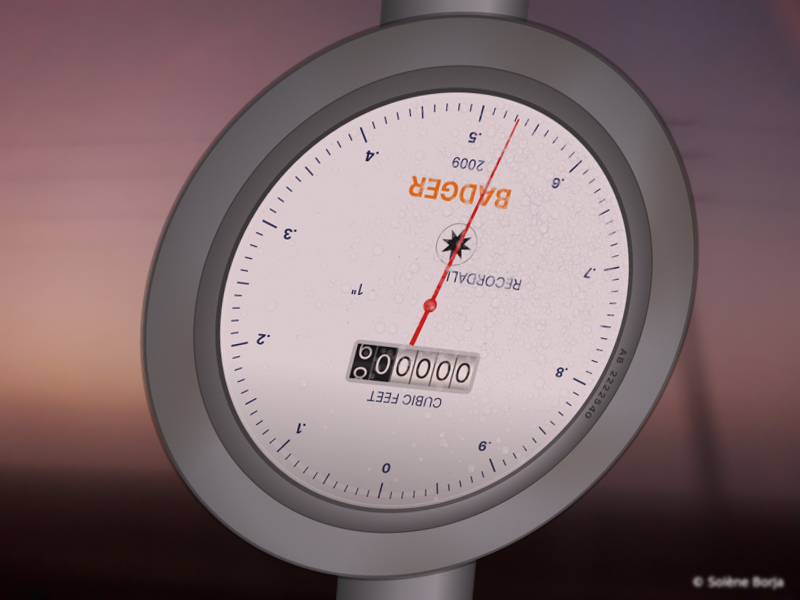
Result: 8.53 ft³
